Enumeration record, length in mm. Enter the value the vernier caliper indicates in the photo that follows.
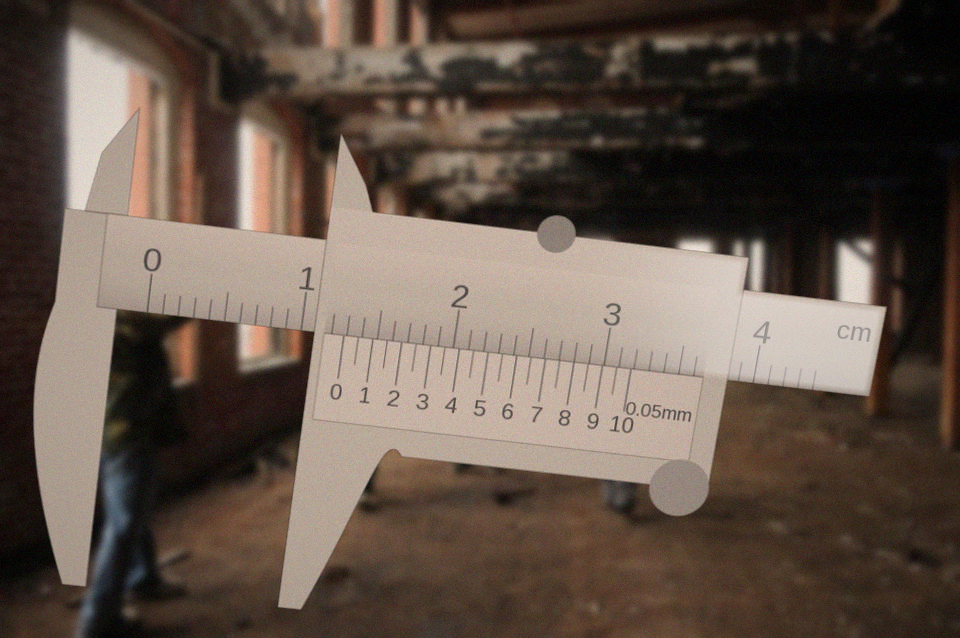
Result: 12.8 mm
